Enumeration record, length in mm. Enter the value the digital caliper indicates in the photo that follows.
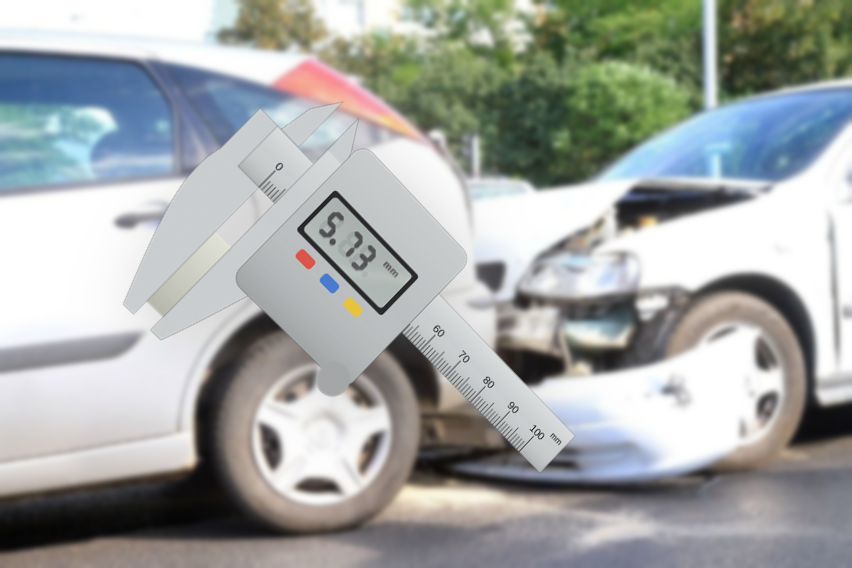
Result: 5.73 mm
